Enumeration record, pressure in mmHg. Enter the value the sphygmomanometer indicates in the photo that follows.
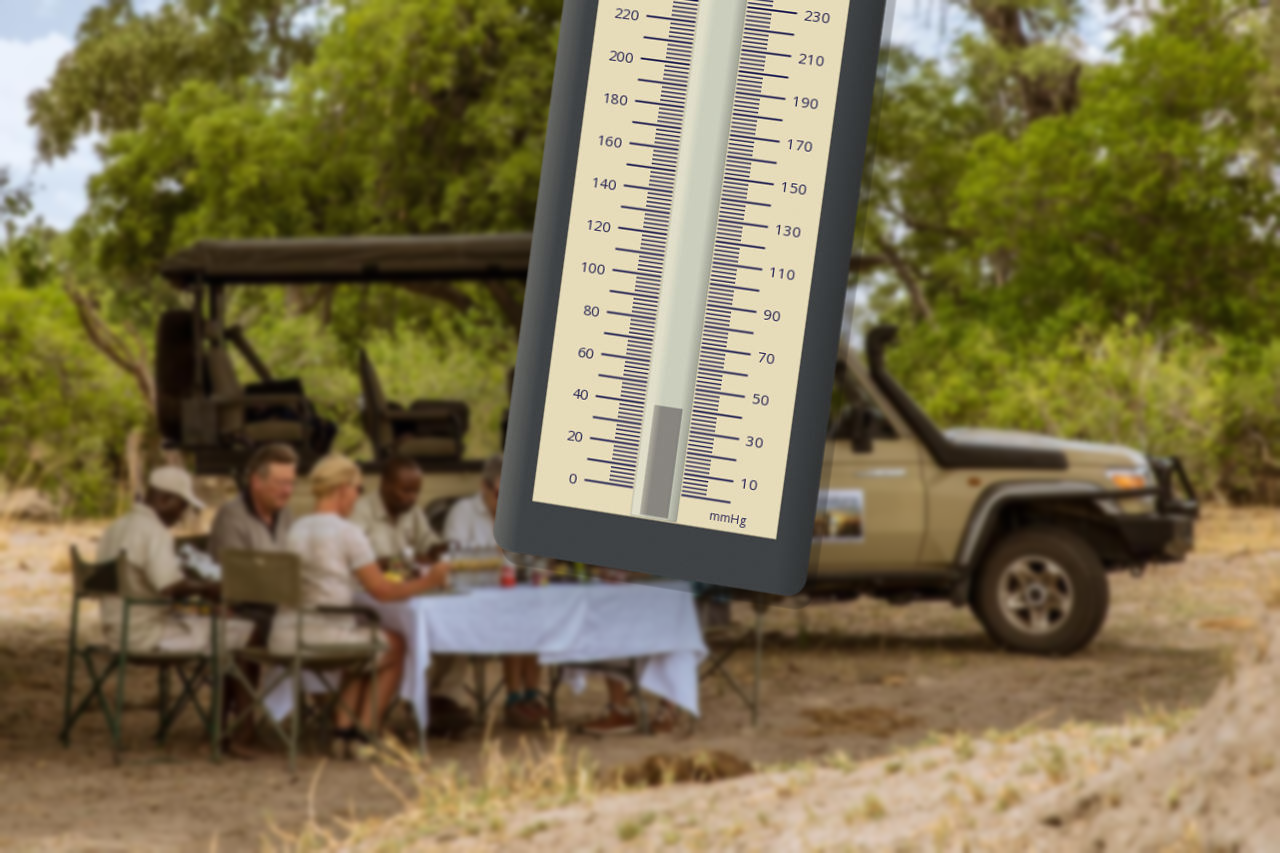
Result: 40 mmHg
